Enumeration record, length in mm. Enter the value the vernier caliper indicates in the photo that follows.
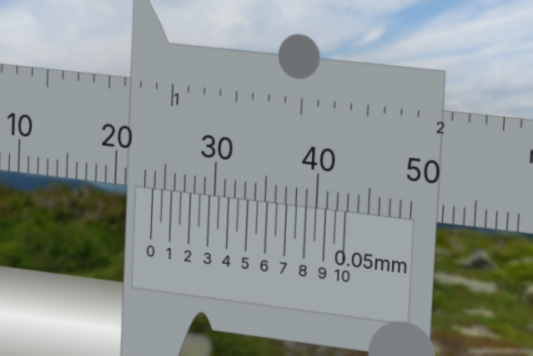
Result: 23.8 mm
